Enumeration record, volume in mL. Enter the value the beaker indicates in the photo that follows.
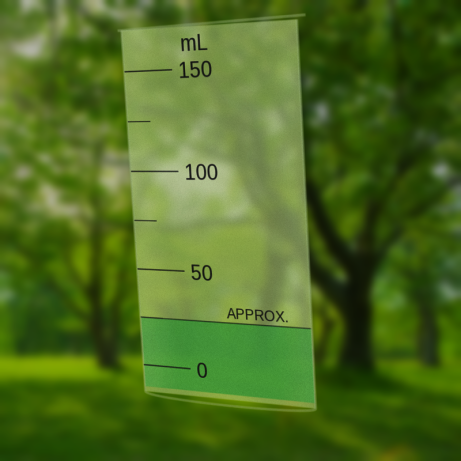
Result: 25 mL
